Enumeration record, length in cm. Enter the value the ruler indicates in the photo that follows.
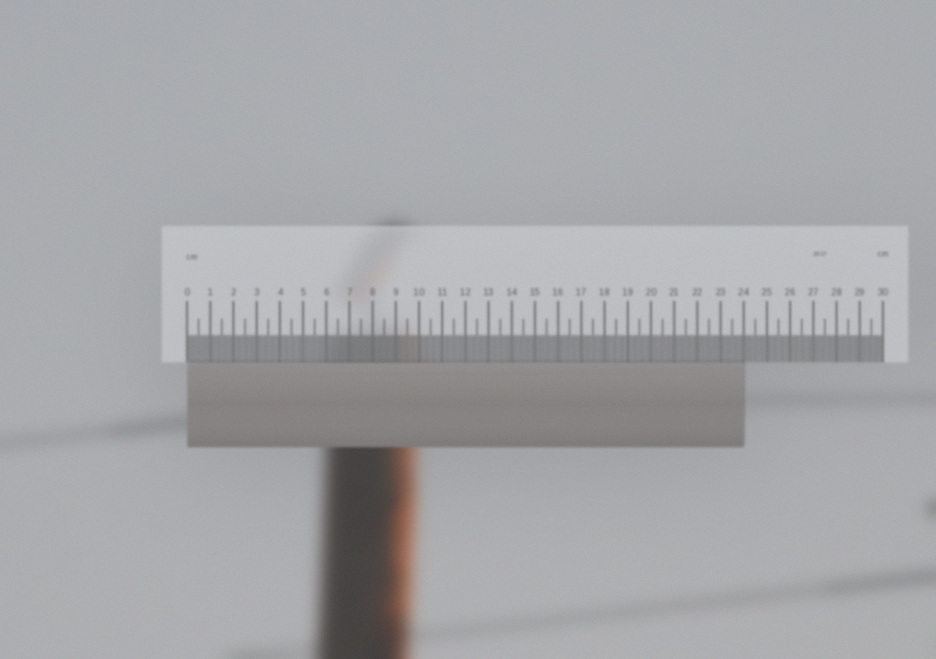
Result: 24 cm
